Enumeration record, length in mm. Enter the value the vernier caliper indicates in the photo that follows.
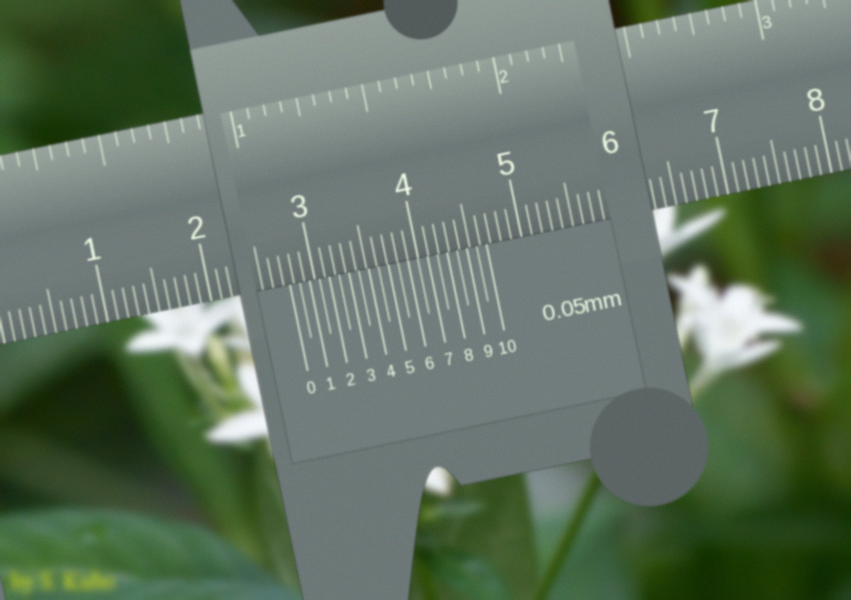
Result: 27.6 mm
